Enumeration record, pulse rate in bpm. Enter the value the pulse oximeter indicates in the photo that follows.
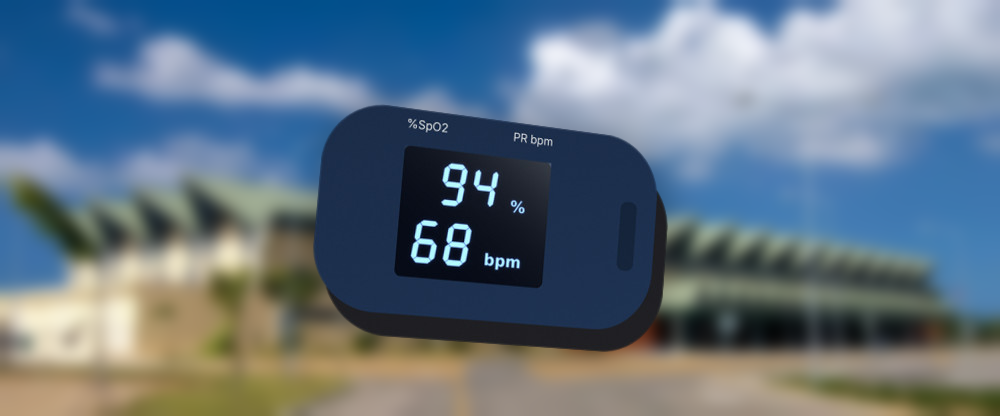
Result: 68 bpm
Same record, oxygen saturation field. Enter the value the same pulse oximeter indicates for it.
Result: 94 %
